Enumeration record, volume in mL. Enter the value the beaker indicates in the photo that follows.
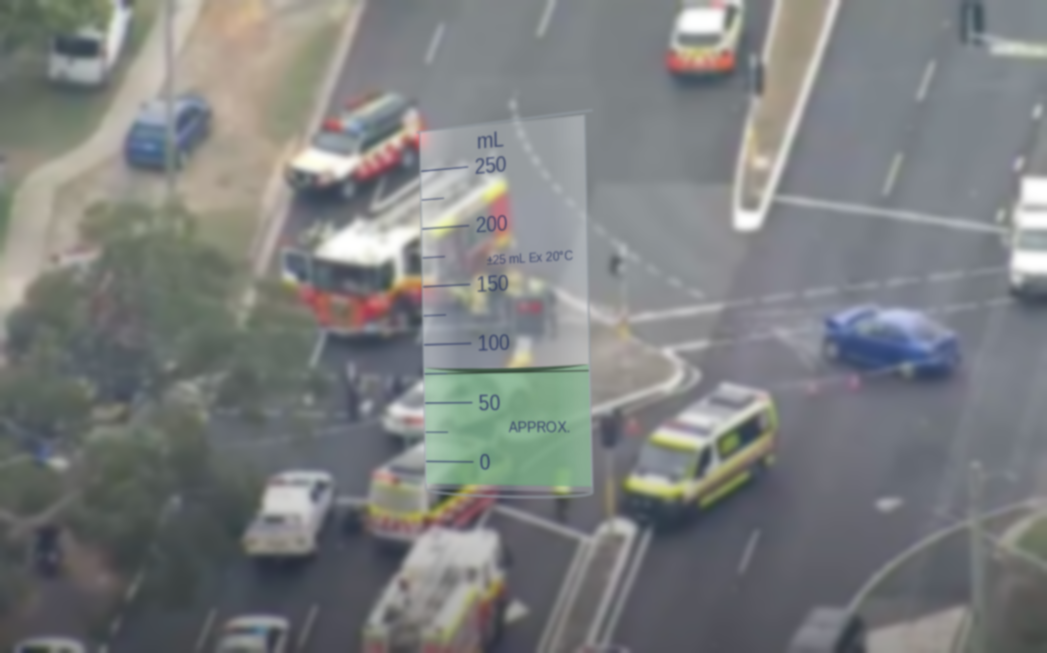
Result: 75 mL
